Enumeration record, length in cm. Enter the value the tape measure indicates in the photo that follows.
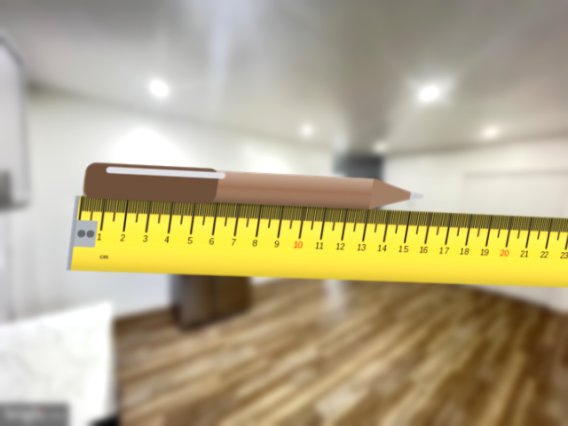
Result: 15.5 cm
